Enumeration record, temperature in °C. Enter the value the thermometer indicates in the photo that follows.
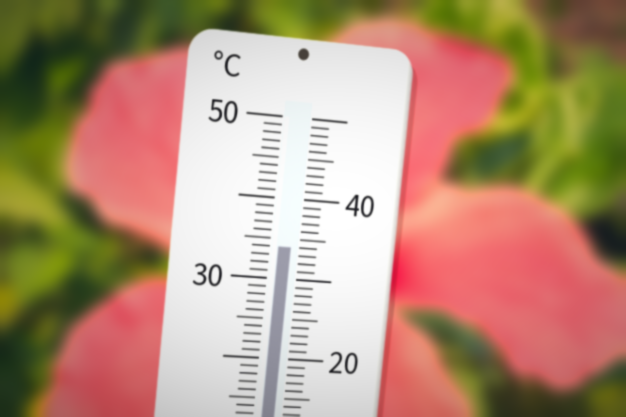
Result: 34 °C
